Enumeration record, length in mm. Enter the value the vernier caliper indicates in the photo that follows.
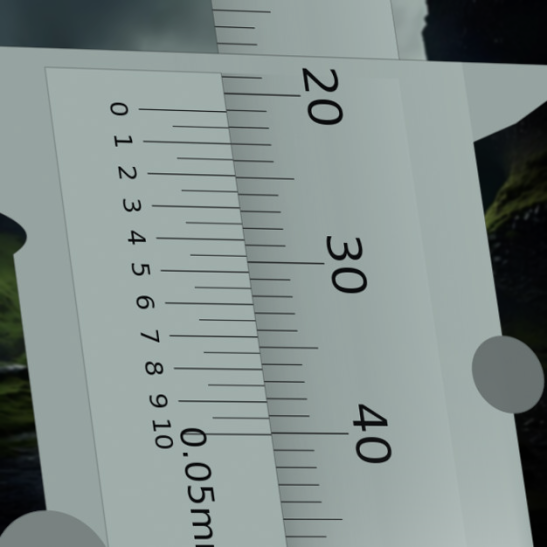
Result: 21.1 mm
